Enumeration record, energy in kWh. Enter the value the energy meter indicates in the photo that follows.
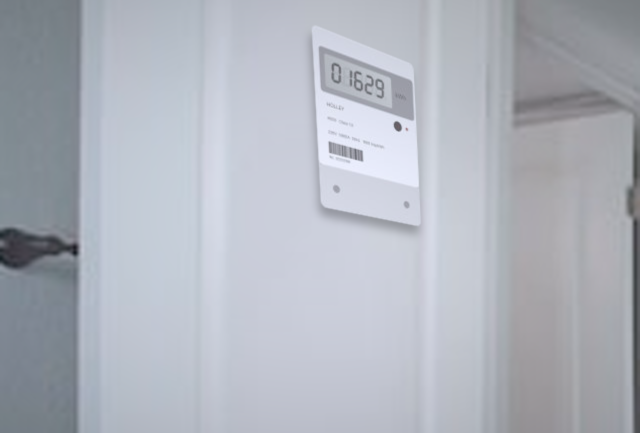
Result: 1629 kWh
